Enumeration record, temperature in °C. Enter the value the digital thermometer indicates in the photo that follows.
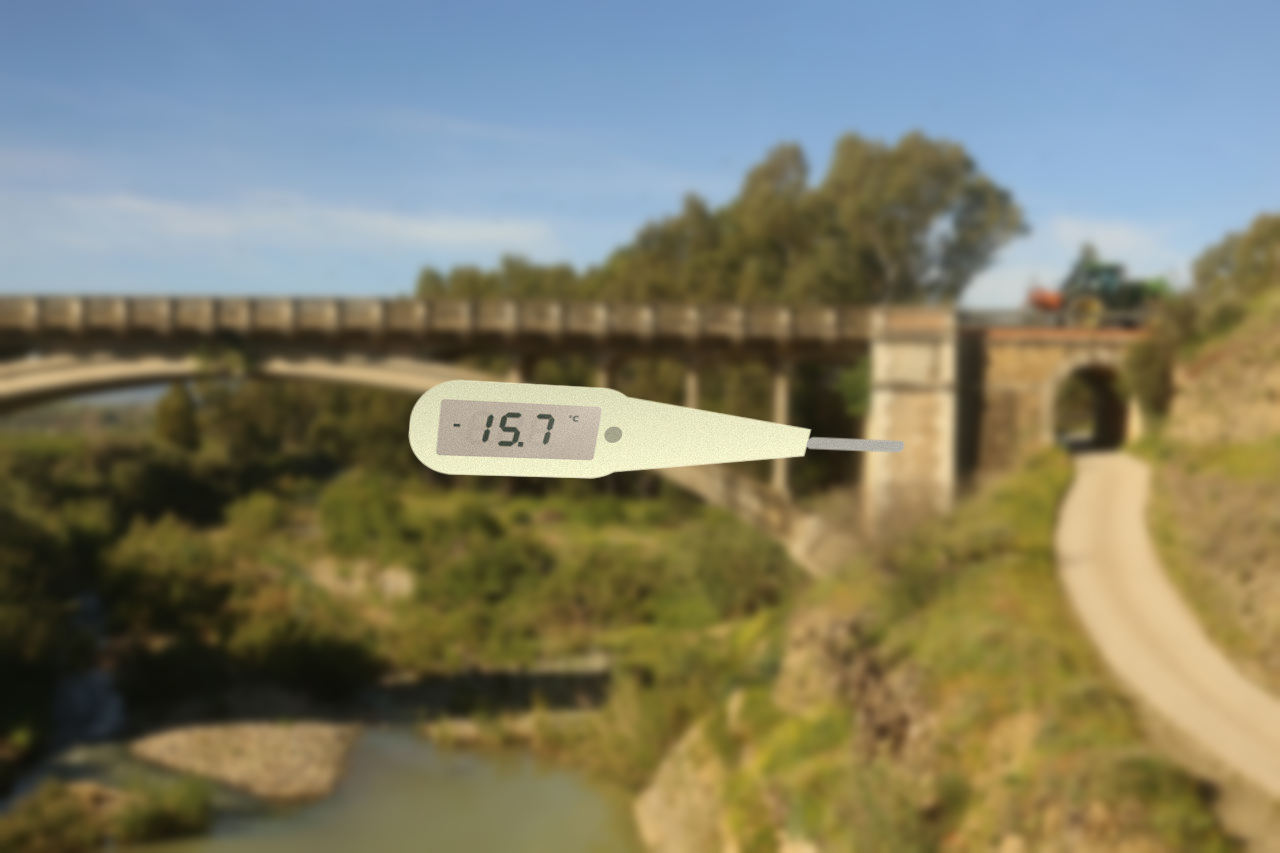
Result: -15.7 °C
